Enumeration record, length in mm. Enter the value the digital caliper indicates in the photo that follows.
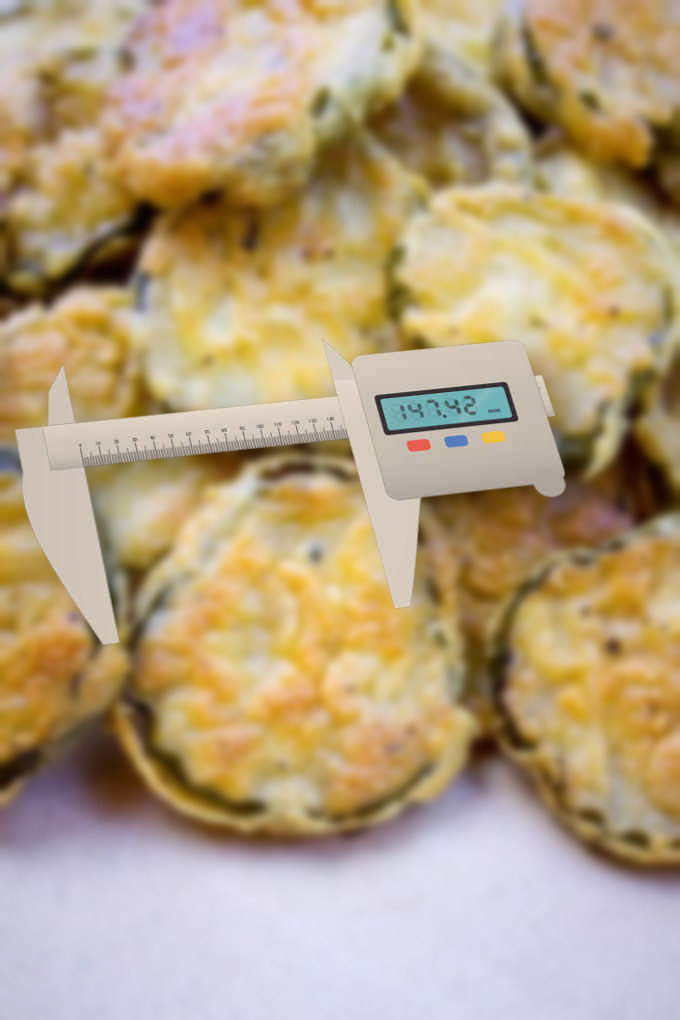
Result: 147.42 mm
